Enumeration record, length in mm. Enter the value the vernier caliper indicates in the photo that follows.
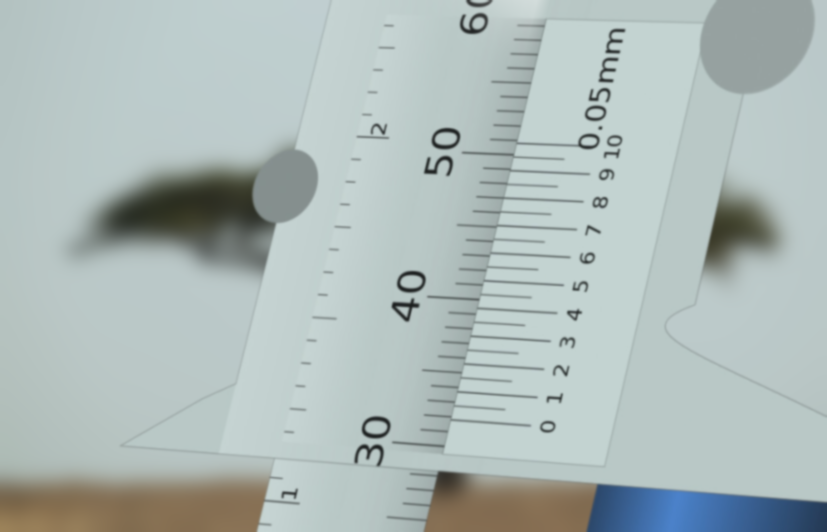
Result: 31.8 mm
